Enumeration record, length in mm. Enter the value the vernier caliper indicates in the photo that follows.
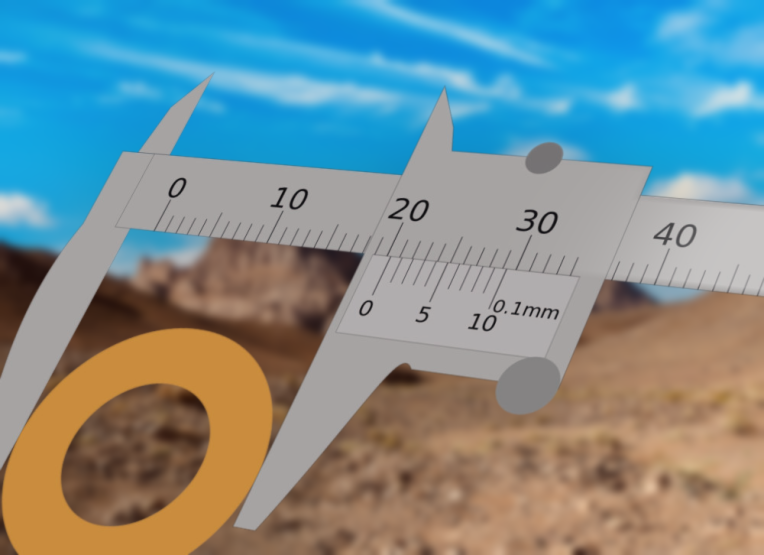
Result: 20.3 mm
